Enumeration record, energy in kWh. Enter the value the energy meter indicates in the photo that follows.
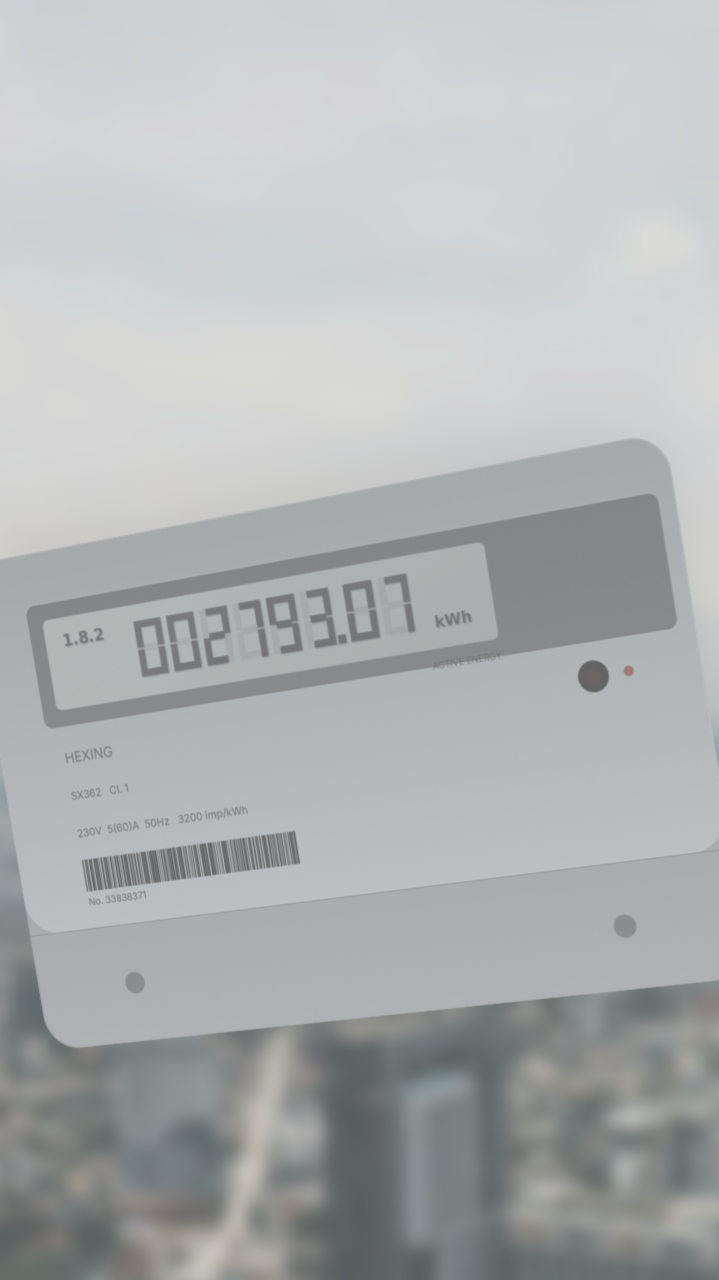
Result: 2793.07 kWh
